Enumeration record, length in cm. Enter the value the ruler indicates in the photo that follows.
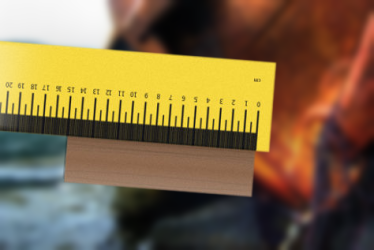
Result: 15 cm
